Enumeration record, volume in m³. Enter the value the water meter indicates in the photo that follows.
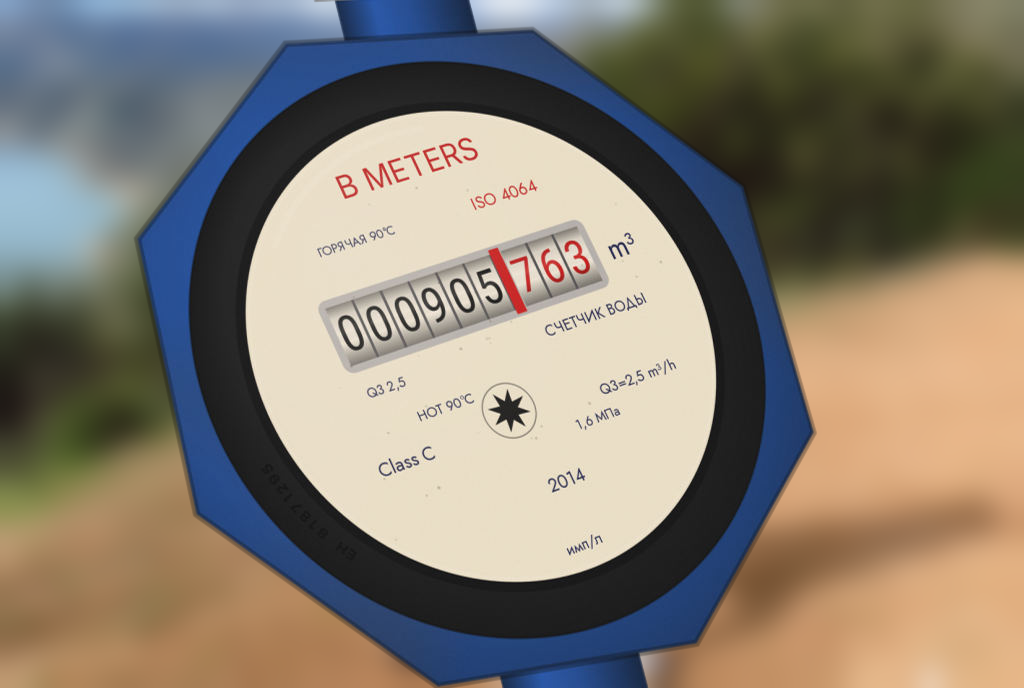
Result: 905.763 m³
